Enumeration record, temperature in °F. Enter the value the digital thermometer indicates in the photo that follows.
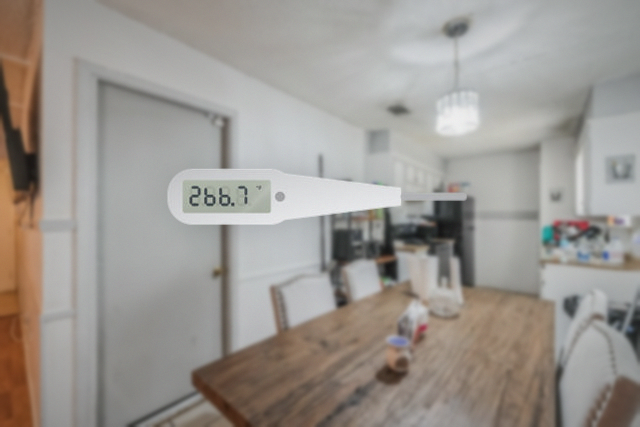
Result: 266.7 °F
